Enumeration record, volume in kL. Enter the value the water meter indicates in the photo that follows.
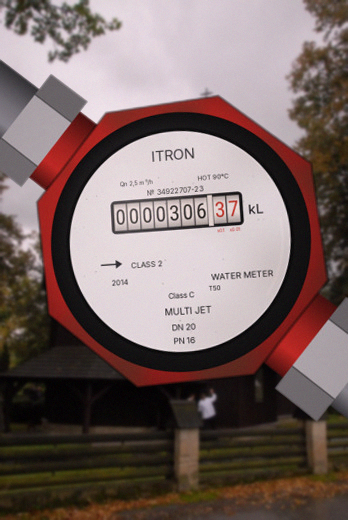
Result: 306.37 kL
